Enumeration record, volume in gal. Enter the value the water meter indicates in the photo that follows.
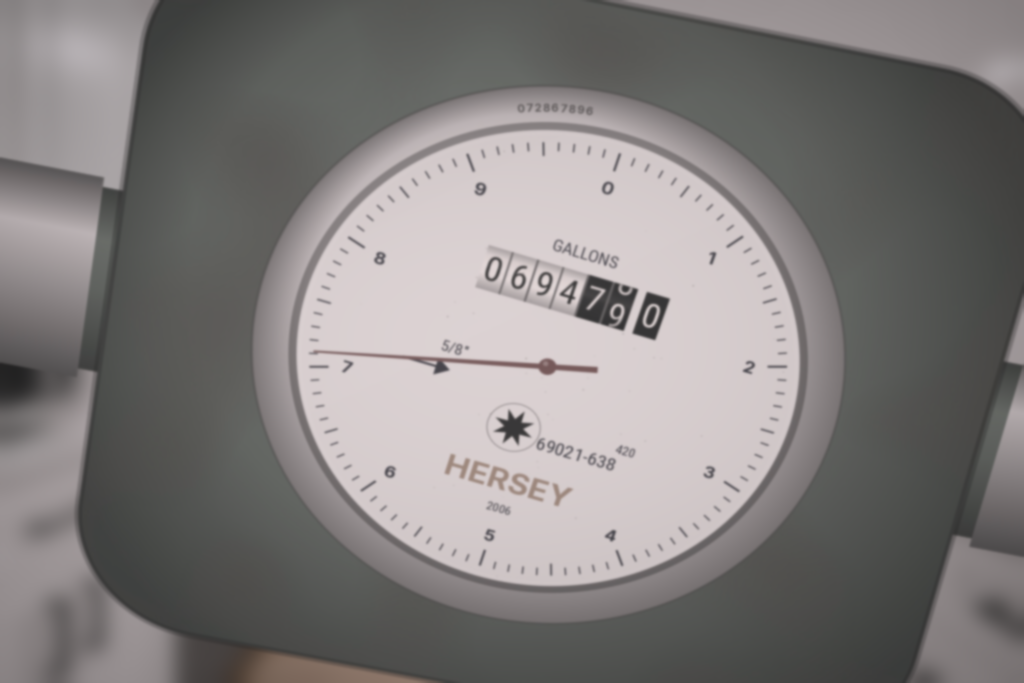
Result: 694787.1 gal
